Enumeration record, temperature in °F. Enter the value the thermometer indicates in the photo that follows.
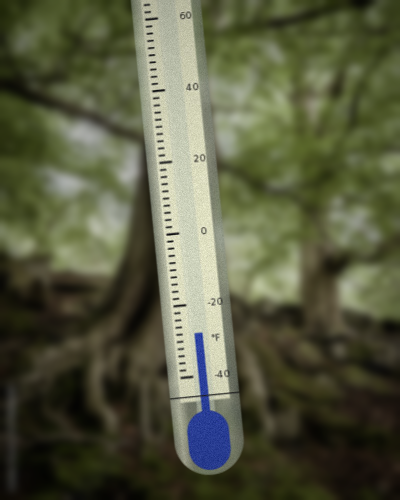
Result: -28 °F
